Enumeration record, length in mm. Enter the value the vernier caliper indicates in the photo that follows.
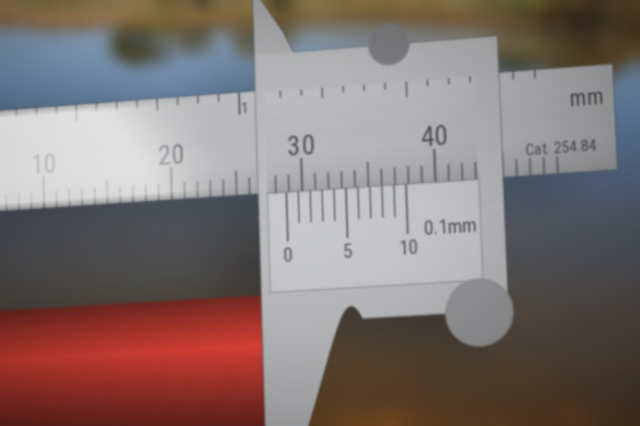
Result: 28.8 mm
